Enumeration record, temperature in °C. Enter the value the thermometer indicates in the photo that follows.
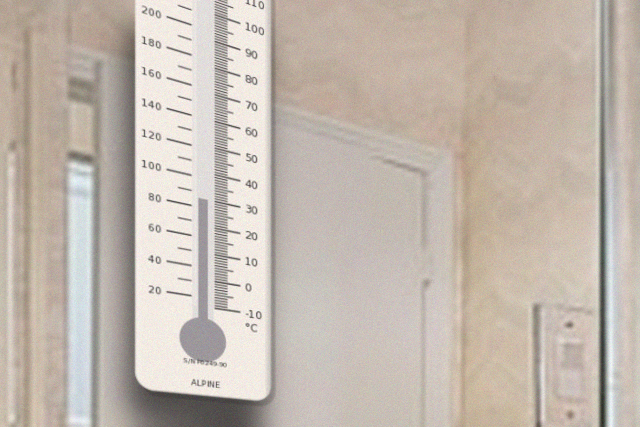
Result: 30 °C
